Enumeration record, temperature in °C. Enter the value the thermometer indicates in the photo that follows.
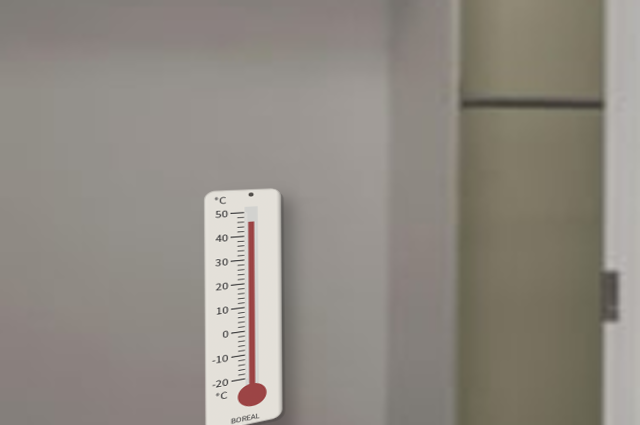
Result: 46 °C
